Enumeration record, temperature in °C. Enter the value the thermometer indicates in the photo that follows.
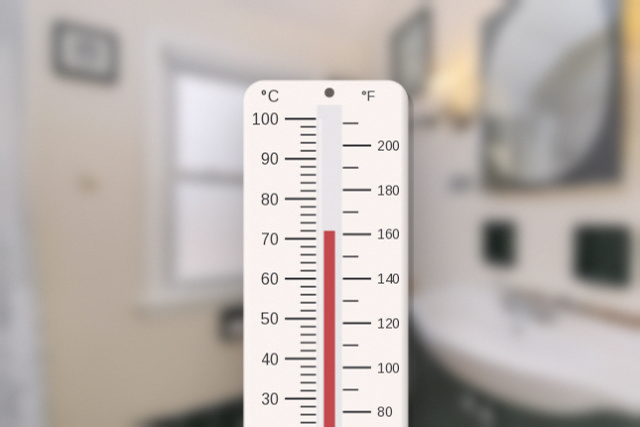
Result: 72 °C
